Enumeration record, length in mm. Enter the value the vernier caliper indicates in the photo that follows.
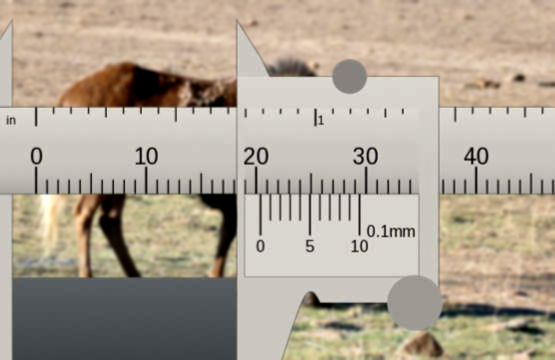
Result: 20.4 mm
